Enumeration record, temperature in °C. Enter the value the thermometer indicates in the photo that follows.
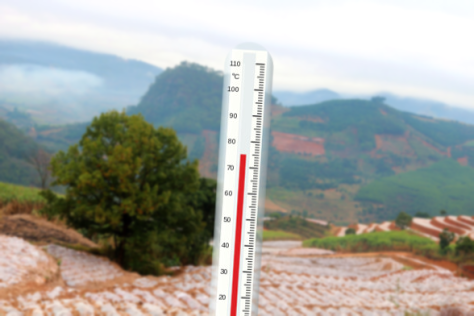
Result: 75 °C
